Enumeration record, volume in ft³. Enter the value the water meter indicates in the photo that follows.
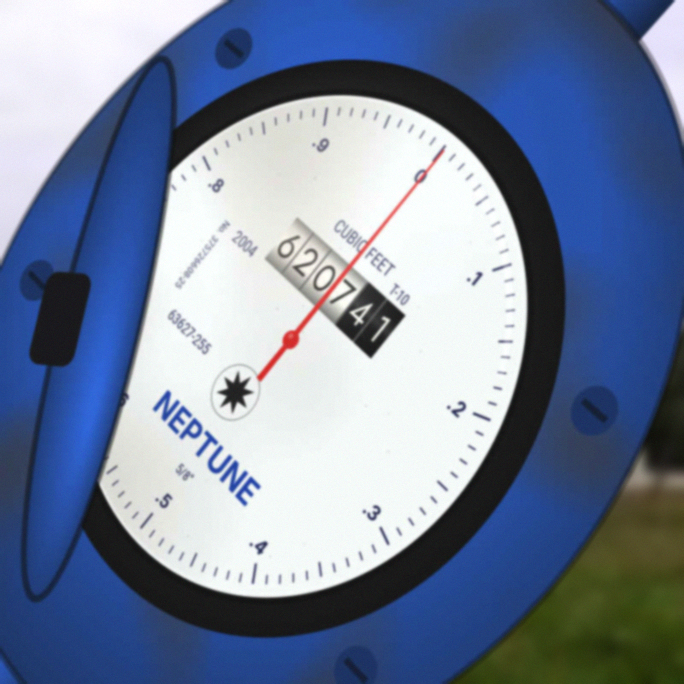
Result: 620741.00 ft³
